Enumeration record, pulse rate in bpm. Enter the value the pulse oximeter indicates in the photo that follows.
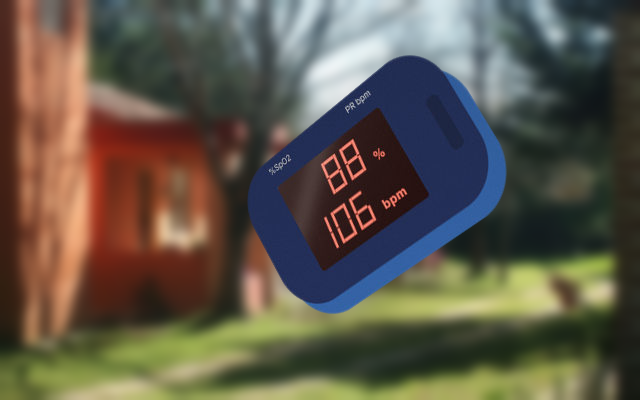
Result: 106 bpm
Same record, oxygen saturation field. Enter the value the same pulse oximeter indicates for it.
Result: 88 %
